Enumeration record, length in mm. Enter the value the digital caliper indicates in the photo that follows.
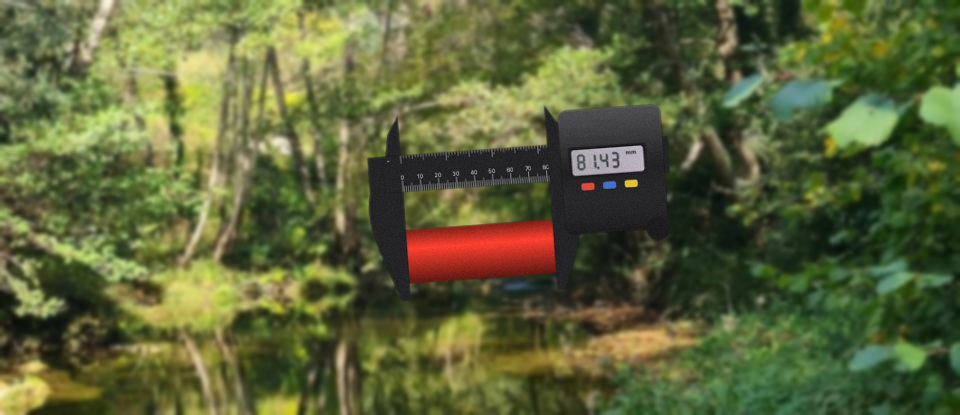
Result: 81.43 mm
